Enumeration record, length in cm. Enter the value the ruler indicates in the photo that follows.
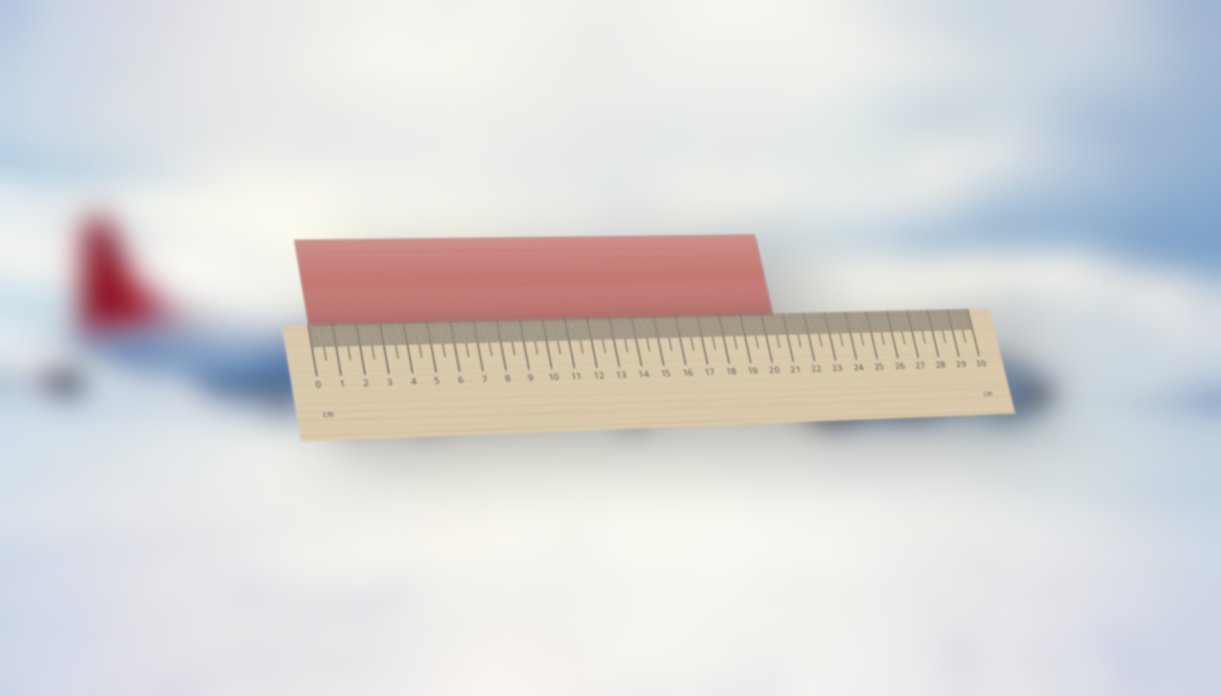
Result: 20.5 cm
